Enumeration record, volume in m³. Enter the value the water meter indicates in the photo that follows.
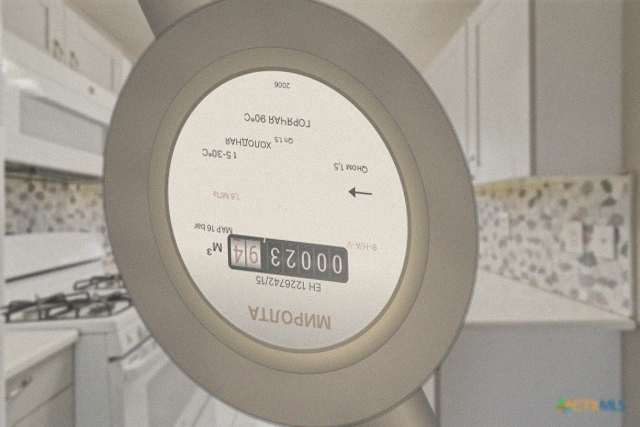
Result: 23.94 m³
